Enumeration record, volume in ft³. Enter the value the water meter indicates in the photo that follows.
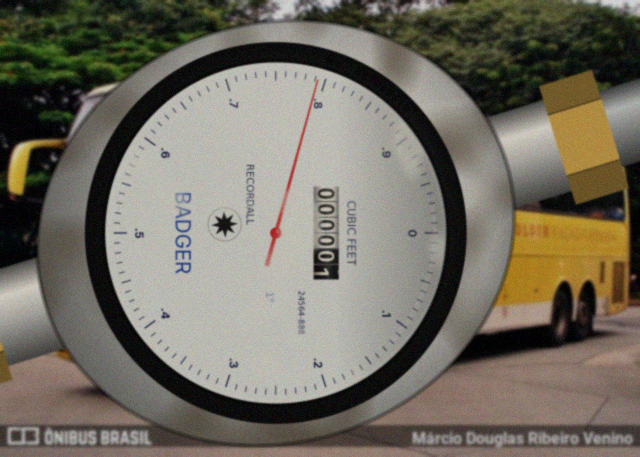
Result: 0.79 ft³
